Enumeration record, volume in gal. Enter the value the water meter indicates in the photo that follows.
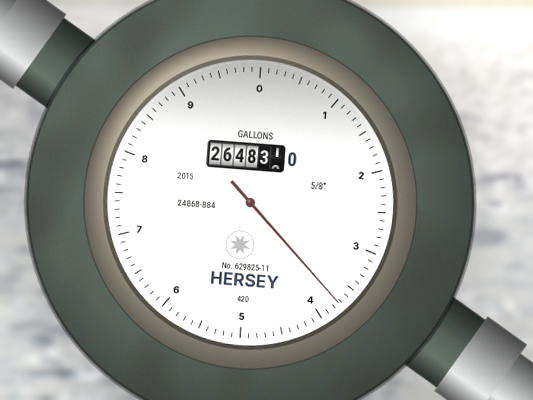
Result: 2648313.7 gal
